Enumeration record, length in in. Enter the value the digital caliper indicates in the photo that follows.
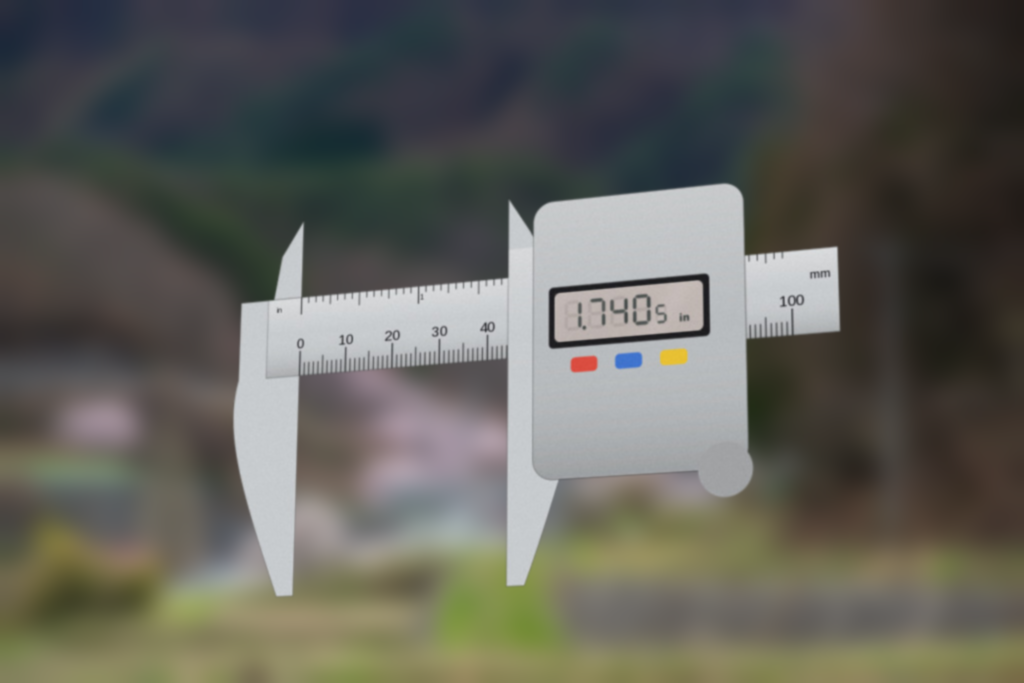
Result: 1.7405 in
